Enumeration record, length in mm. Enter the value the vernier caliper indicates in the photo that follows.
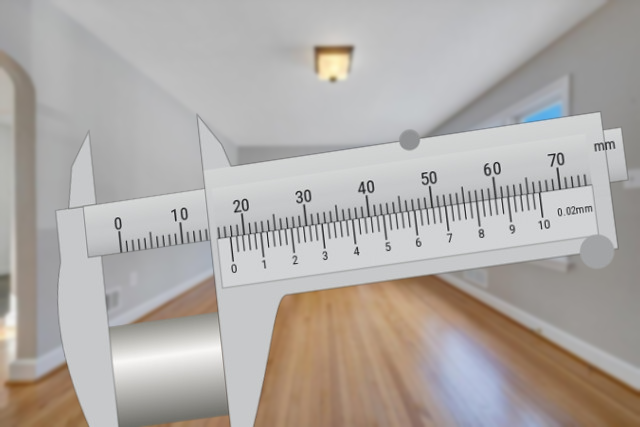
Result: 17.8 mm
